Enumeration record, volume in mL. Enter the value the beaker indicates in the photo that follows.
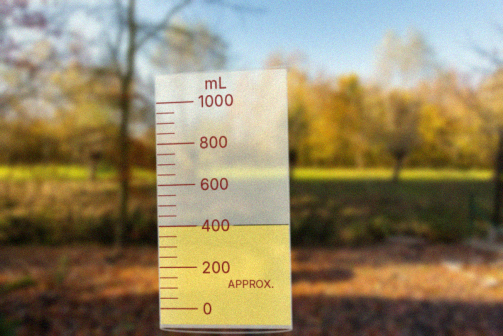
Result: 400 mL
